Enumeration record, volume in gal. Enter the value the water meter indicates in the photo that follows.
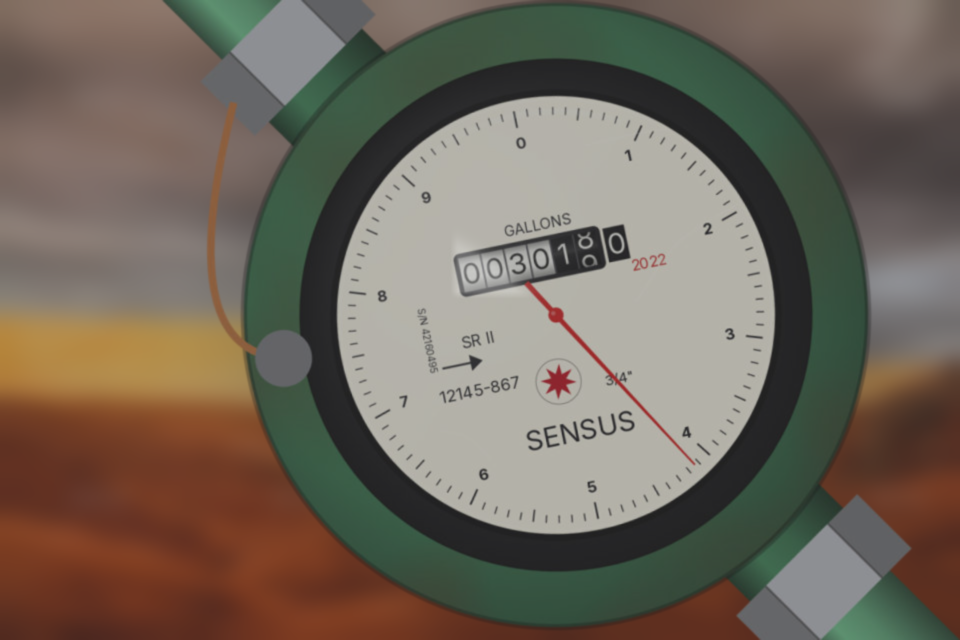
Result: 30184.1 gal
